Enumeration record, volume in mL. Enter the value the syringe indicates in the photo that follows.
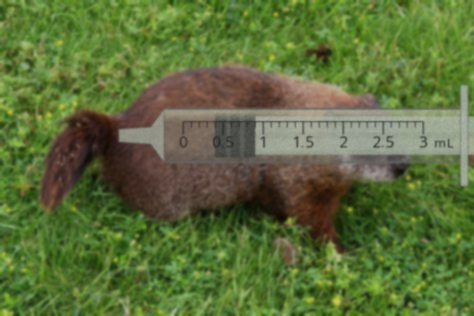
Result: 0.4 mL
